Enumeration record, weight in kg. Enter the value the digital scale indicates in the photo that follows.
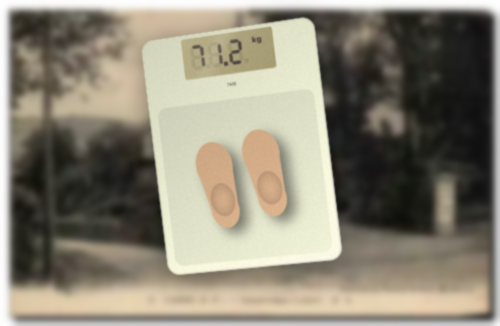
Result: 71.2 kg
